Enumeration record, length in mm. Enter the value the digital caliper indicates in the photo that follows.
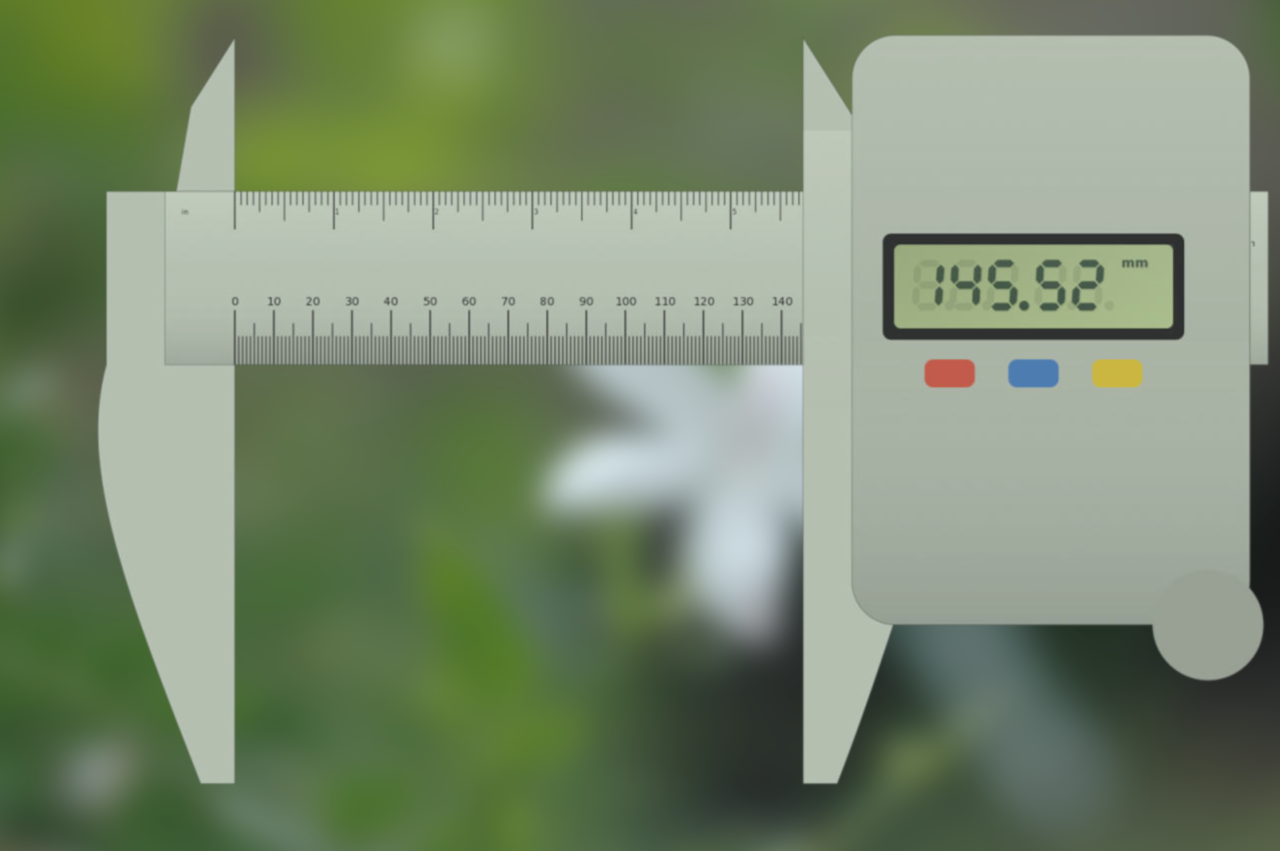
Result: 145.52 mm
